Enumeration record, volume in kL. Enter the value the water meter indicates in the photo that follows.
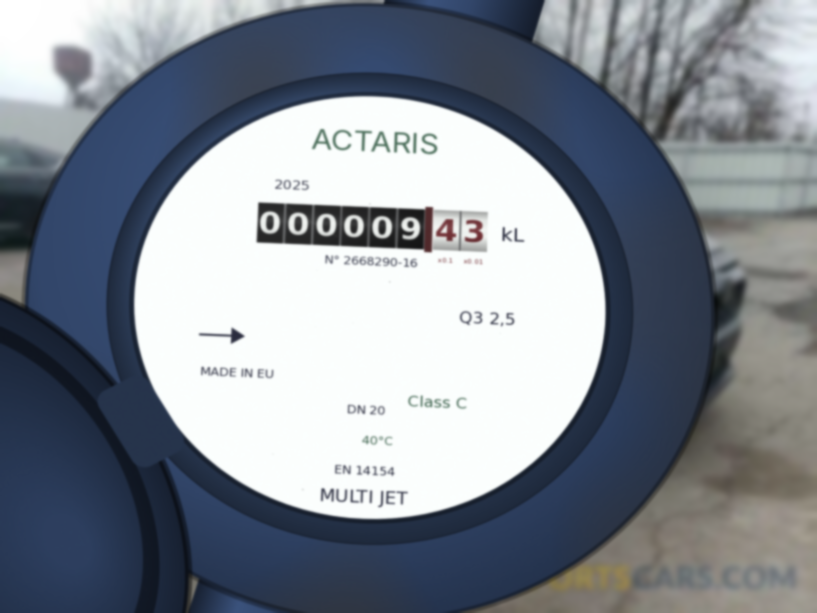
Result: 9.43 kL
